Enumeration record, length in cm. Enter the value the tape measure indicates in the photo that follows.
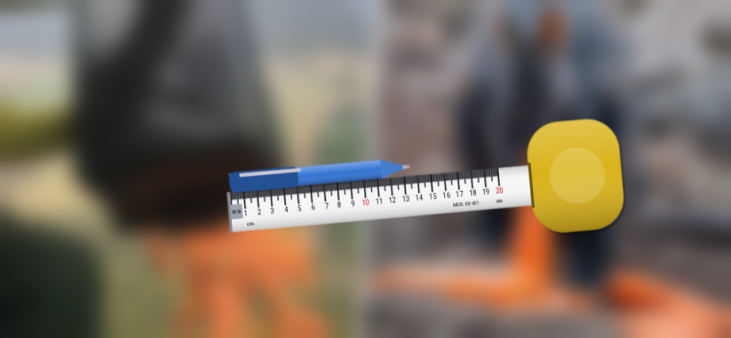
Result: 13.5 cm
